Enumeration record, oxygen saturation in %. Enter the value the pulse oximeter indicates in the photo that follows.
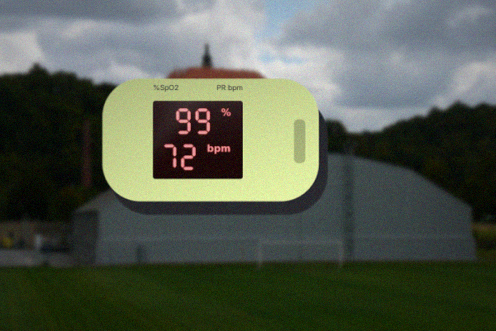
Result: 99 %
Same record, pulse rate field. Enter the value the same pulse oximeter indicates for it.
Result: 72 bpm
